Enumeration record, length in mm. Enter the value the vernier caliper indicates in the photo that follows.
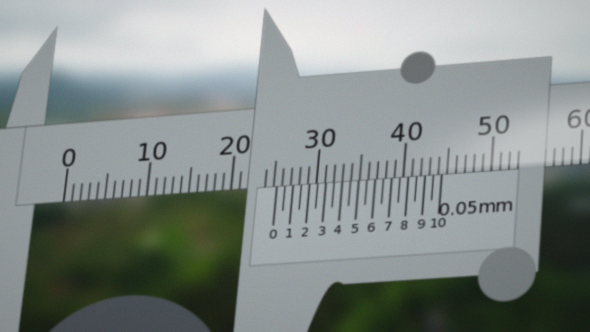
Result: 25.4 mm
